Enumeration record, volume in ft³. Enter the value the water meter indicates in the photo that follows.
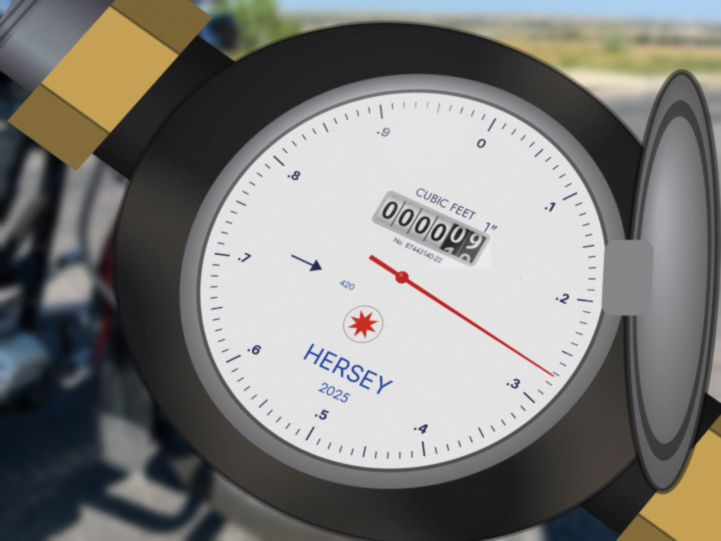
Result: 9.27 ft³
